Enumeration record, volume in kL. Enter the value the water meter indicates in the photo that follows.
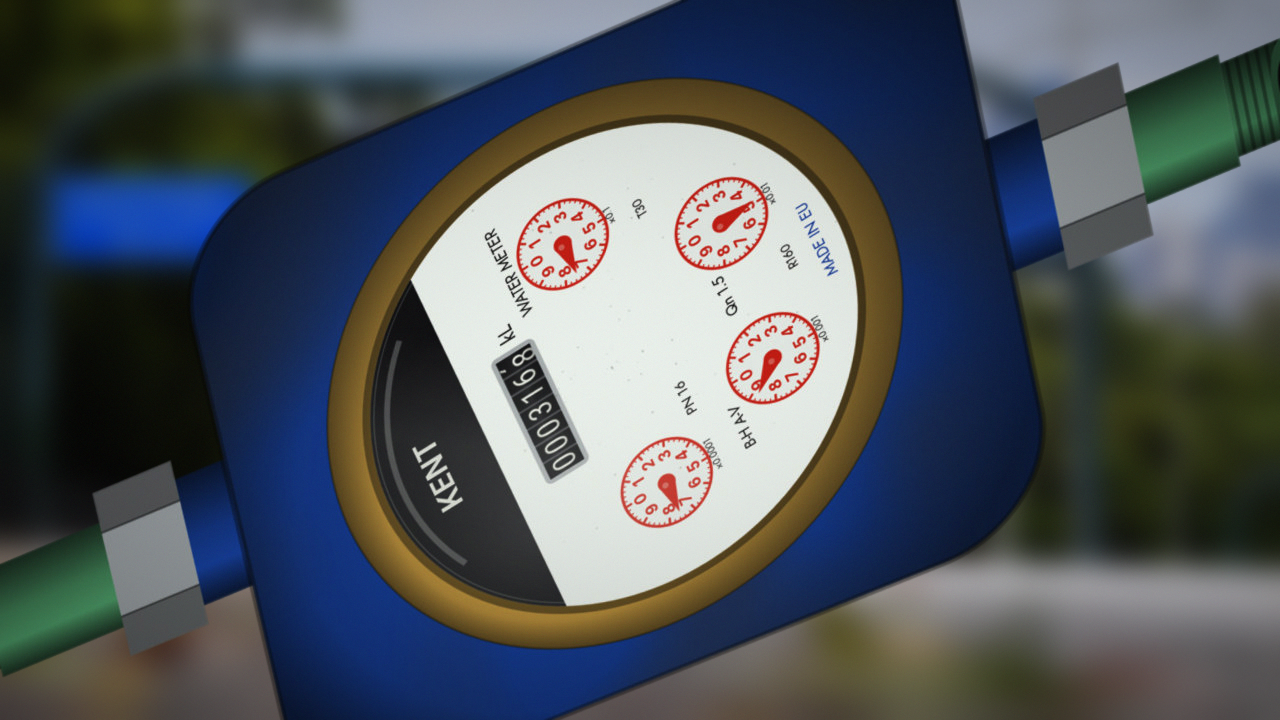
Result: 3167.7487 kL
